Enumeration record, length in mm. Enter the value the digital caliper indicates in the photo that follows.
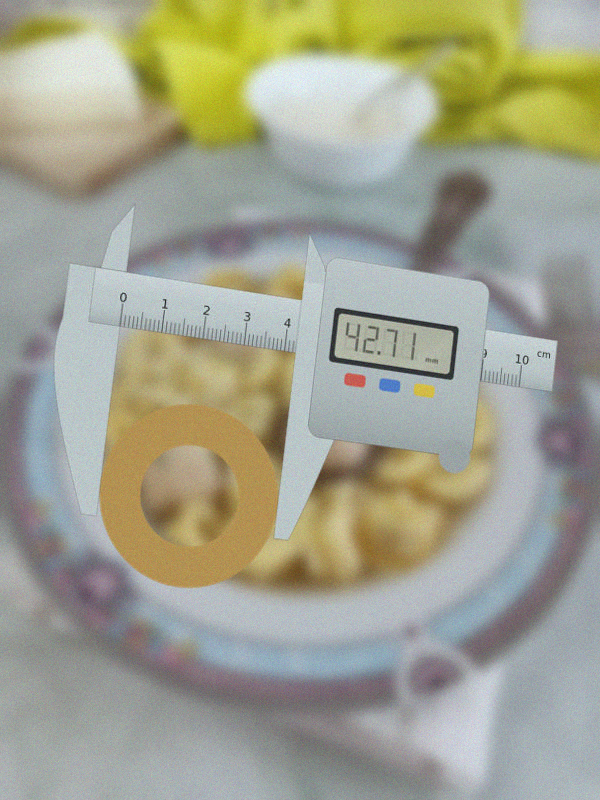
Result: 42.71 mm
